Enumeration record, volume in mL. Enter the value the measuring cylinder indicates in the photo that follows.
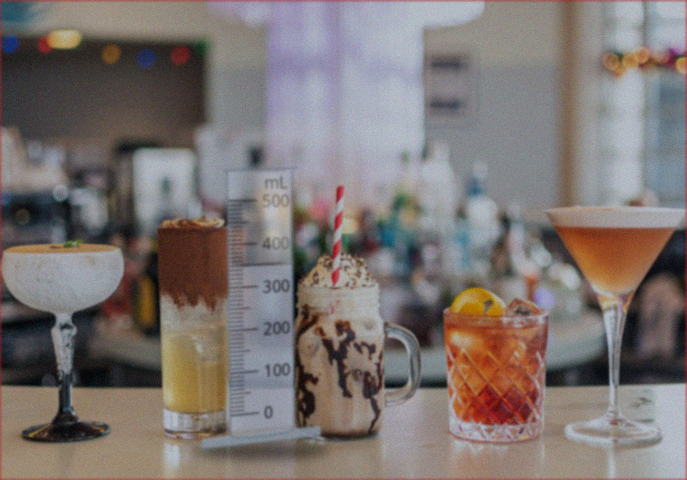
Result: 350 mL
